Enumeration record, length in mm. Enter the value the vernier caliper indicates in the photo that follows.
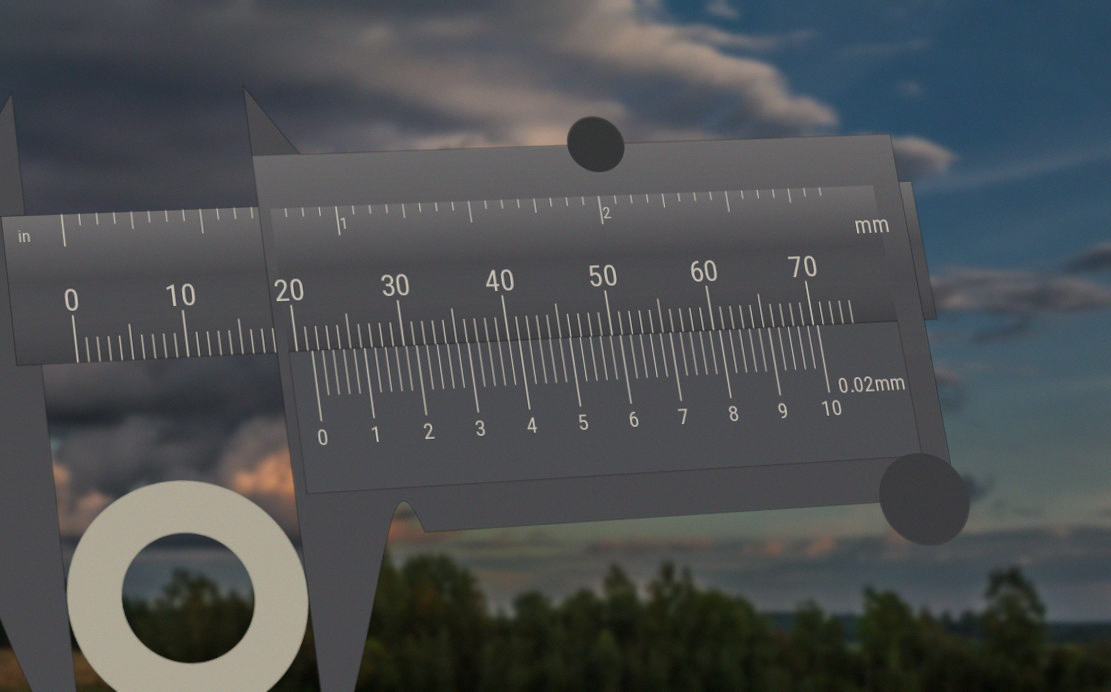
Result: 21.4 mm
